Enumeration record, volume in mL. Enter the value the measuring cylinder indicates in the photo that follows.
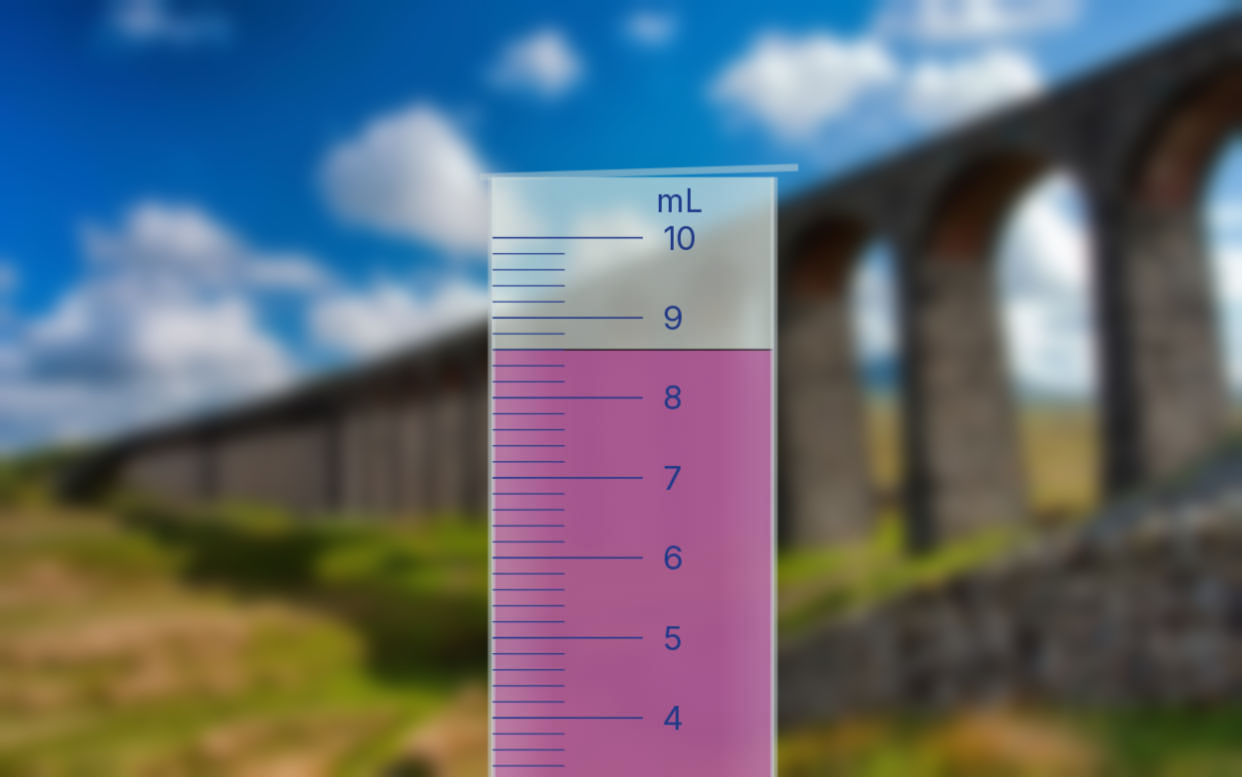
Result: 8.6 mL
